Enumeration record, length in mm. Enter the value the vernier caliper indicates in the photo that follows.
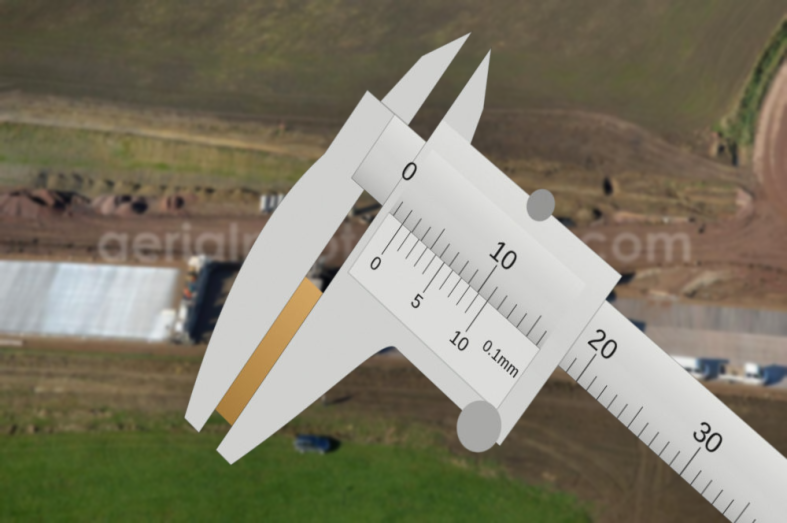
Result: 2.0 mm
